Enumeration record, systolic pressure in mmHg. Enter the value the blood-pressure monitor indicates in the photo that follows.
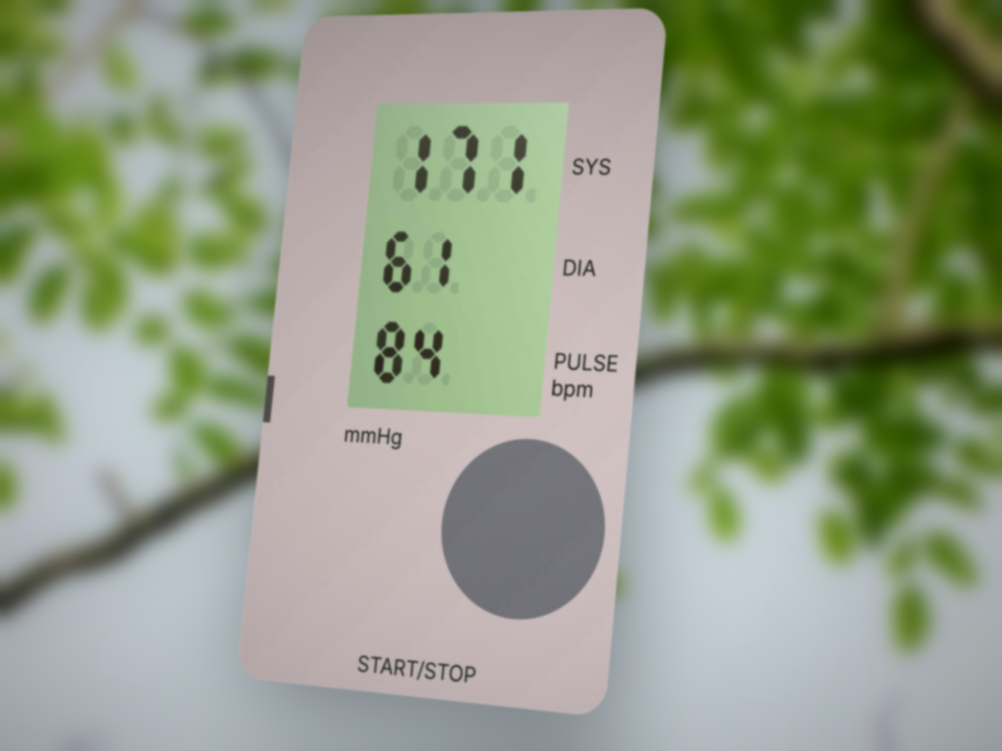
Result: 171 mmHg
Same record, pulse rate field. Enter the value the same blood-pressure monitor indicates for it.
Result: 84 bpm
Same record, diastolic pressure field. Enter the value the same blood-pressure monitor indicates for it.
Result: 61 mmHg
